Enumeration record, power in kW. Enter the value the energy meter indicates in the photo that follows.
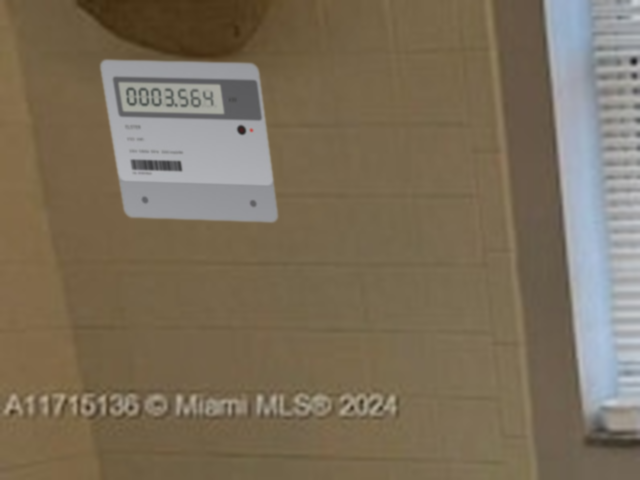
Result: 3.564 kW
